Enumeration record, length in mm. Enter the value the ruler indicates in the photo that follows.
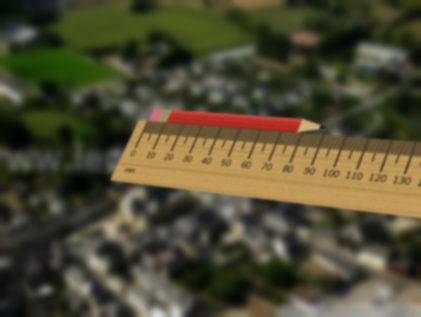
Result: 90 mm
